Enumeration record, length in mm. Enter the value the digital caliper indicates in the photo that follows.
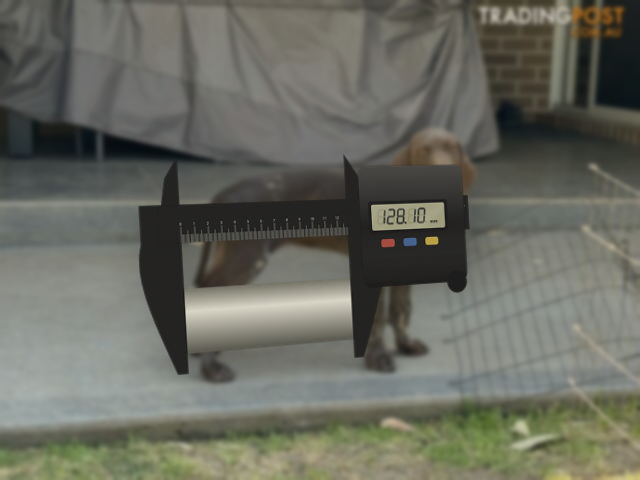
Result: 128.10 mm
